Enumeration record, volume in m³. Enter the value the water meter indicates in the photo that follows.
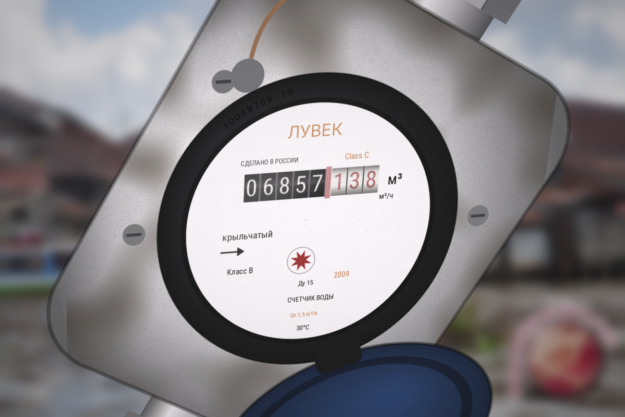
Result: 6857.138 m³
